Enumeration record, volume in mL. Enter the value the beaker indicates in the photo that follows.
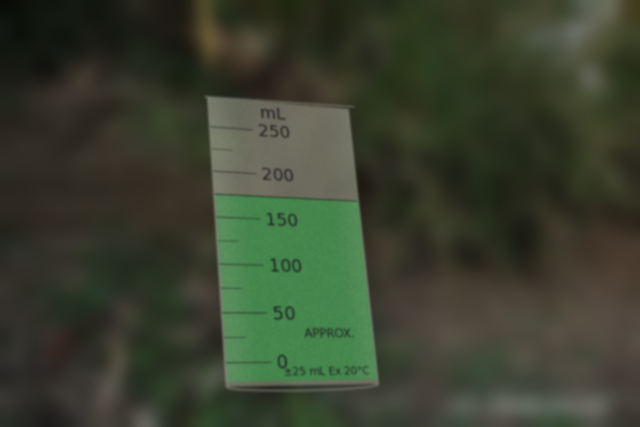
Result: 175 mL
